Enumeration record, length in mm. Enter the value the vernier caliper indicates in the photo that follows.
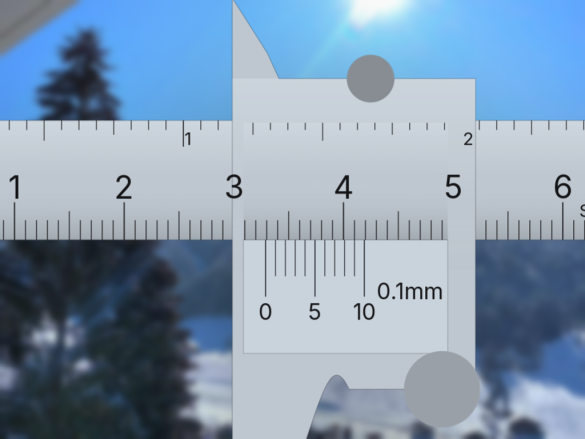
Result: 32.9 mm
